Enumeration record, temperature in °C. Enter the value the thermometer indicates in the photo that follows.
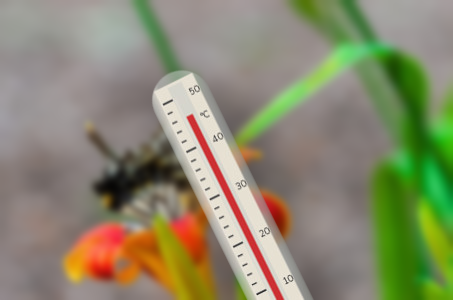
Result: 46 °C
